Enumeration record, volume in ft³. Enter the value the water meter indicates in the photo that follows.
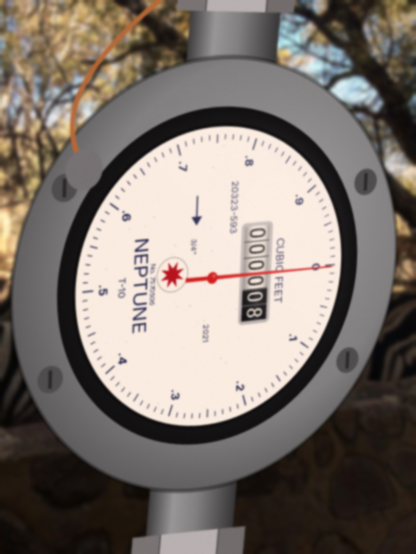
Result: 8.00 ft³
